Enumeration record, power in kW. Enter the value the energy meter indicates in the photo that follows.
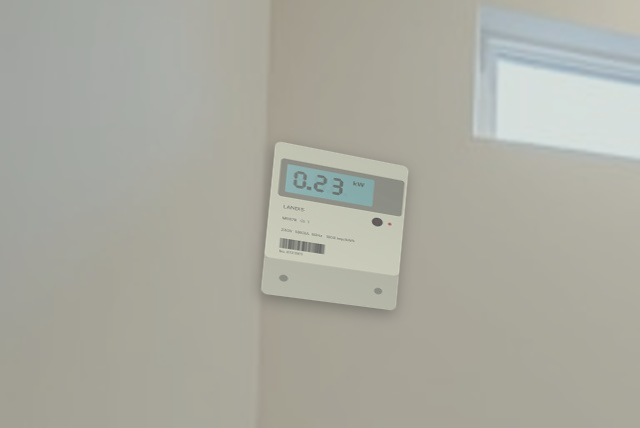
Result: 0.23 kW
